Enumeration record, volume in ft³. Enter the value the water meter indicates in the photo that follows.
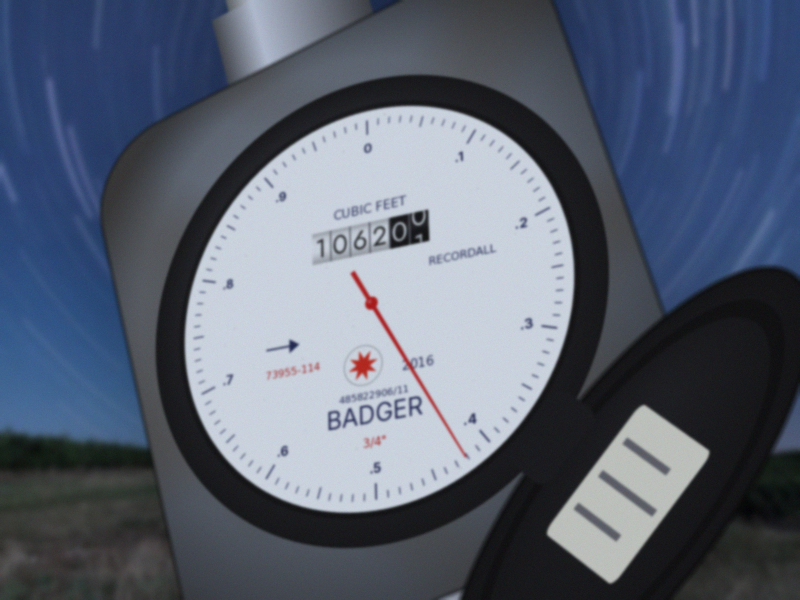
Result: 106200.42 ft³
